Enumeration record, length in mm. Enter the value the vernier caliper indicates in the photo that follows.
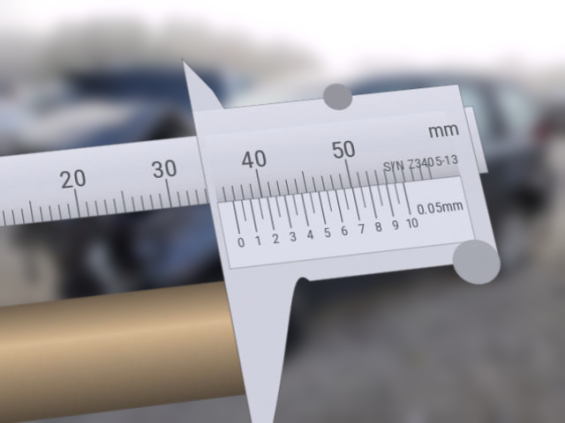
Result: 36.8 mm
